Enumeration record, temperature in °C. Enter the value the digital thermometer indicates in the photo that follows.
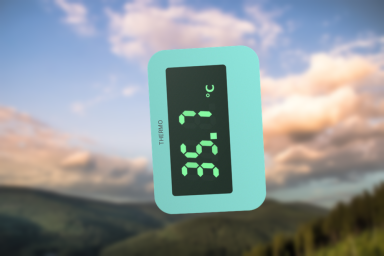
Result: 35.7 °C
